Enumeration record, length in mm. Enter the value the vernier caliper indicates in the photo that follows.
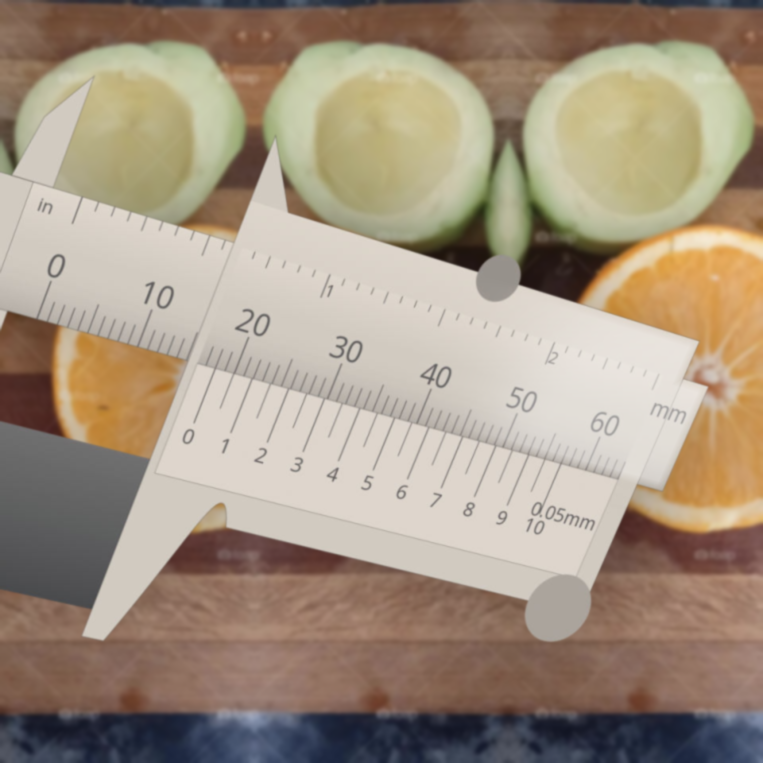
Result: 18.0 mm
